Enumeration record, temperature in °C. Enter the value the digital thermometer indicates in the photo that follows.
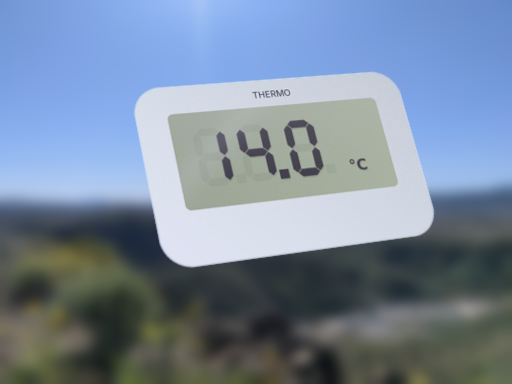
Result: 14.0 °C
